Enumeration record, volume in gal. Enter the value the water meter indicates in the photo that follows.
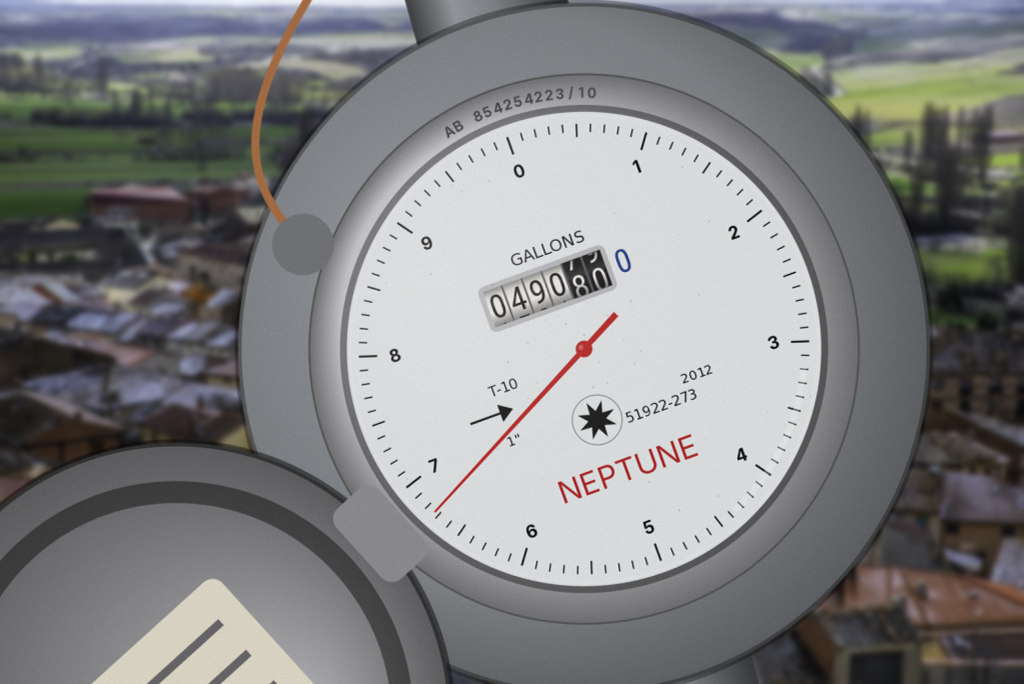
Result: 490796.7 gal
